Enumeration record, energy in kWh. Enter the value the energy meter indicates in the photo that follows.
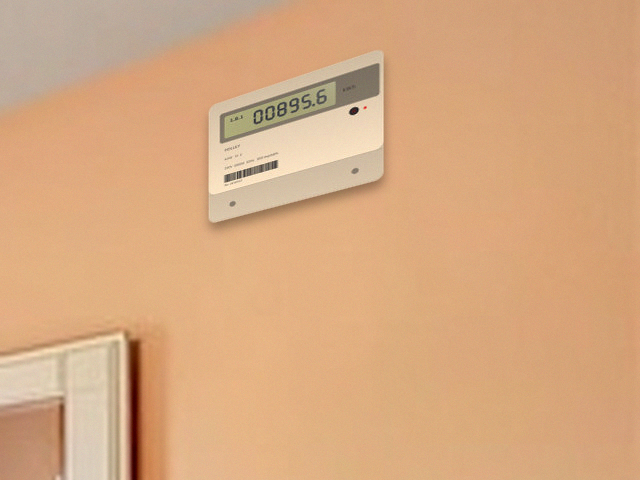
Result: 895.6 kWh
